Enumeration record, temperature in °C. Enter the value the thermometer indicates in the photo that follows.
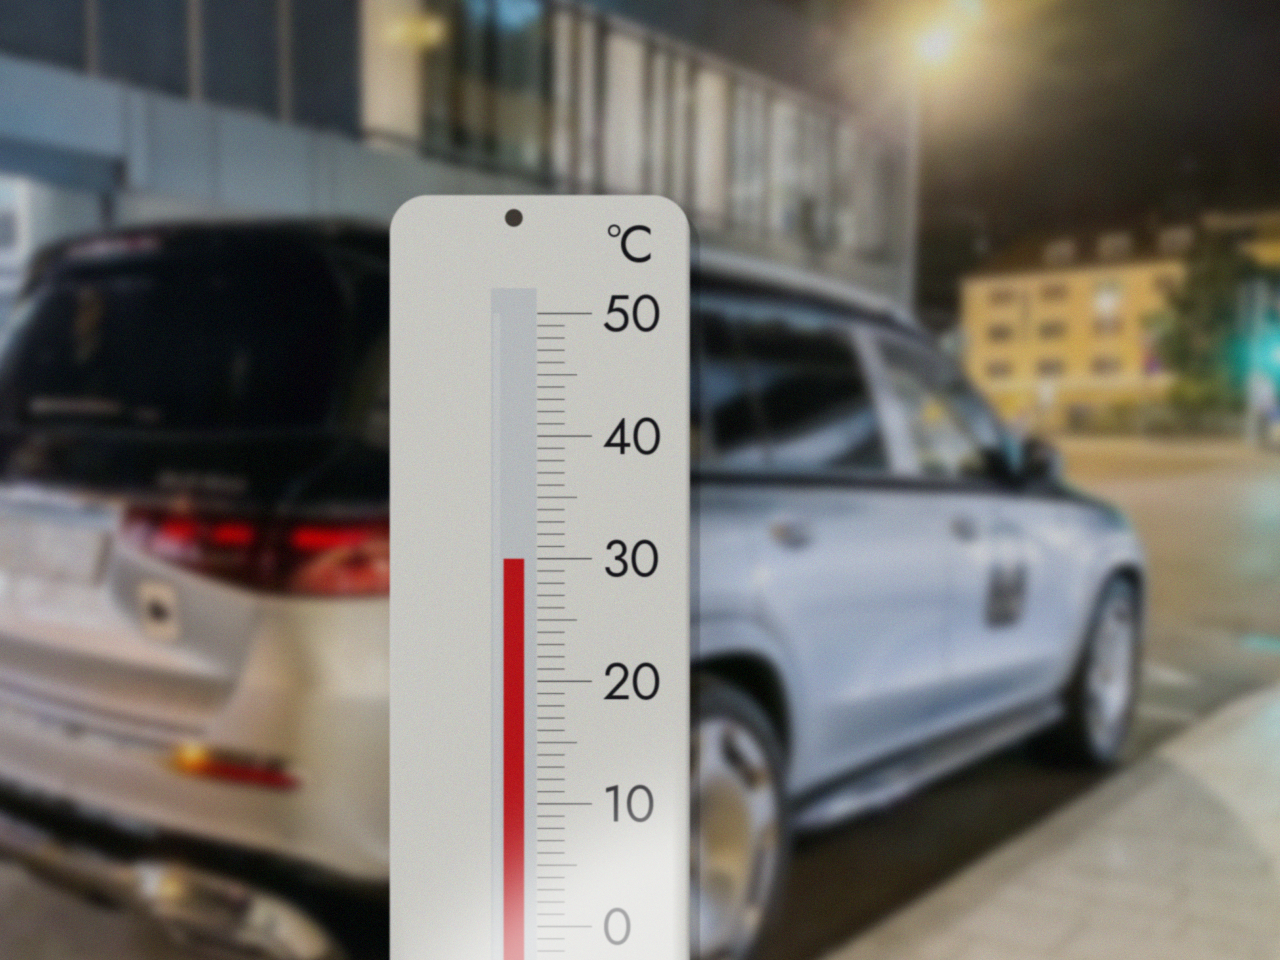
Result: 30 °C
